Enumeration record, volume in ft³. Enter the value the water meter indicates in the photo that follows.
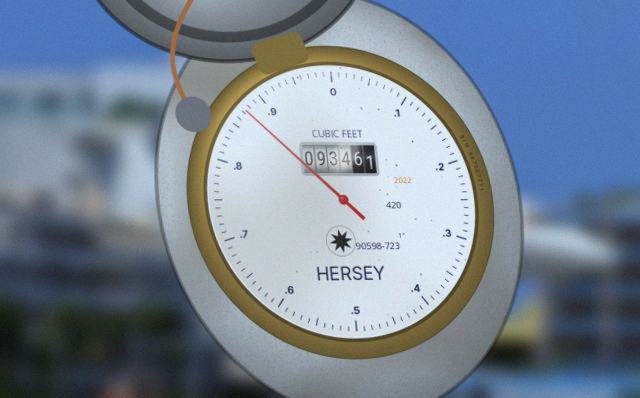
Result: 93460.87 ft³
